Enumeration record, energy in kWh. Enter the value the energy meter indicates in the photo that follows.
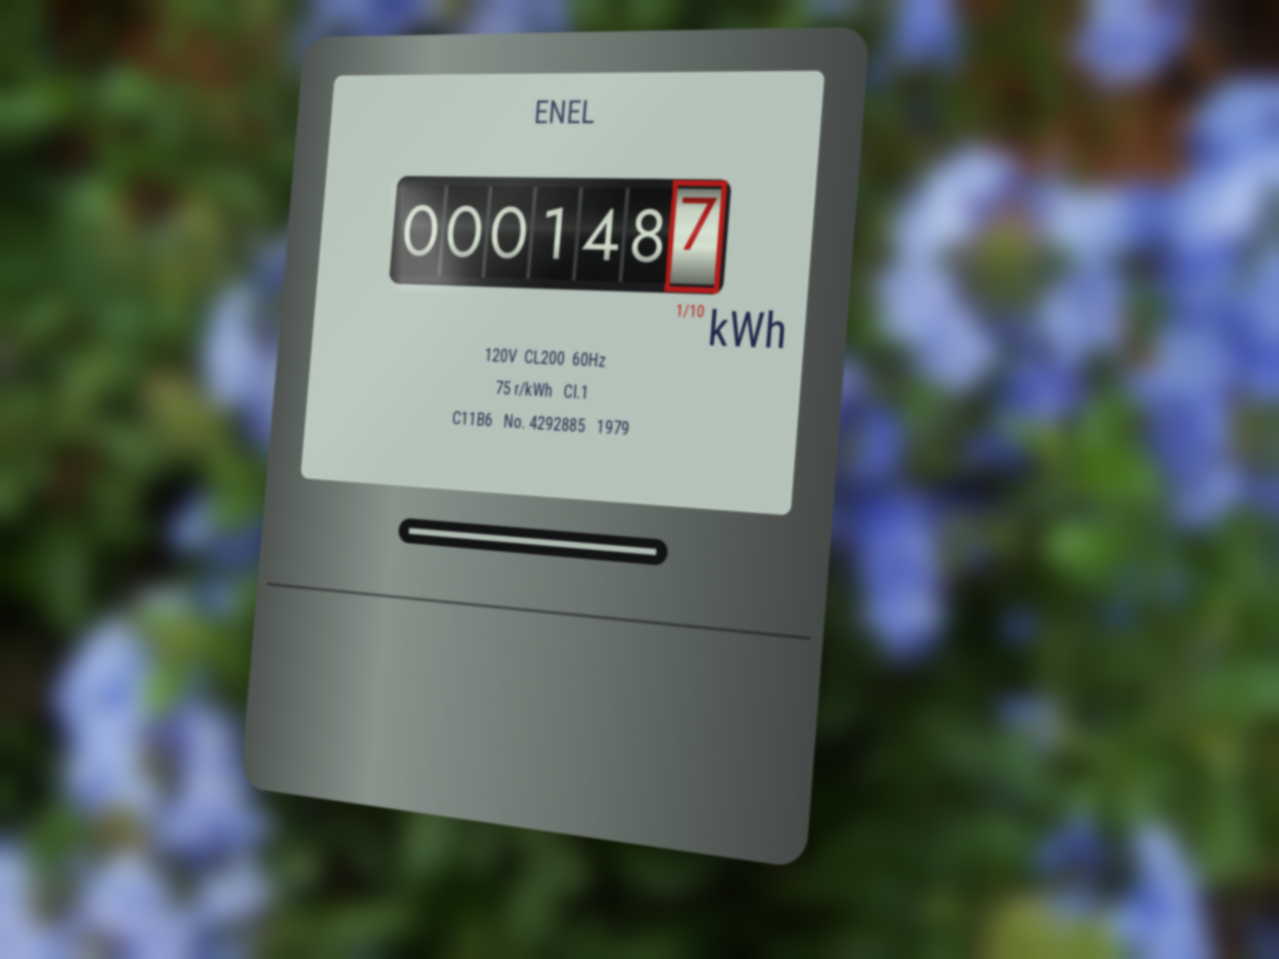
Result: 148.7 kWh
